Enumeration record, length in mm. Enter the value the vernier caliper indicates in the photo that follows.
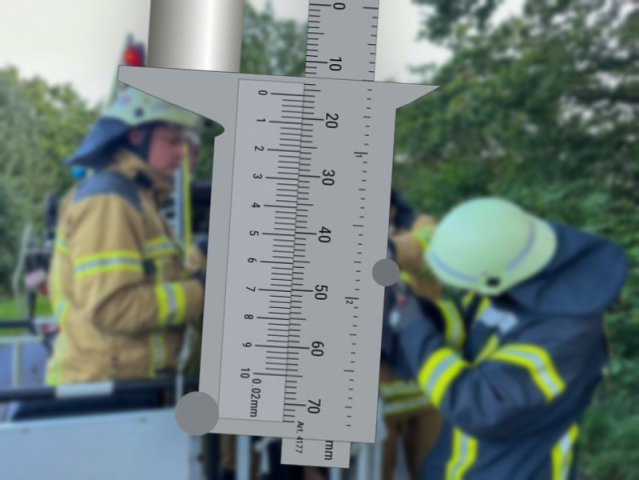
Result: 16.0 mm
